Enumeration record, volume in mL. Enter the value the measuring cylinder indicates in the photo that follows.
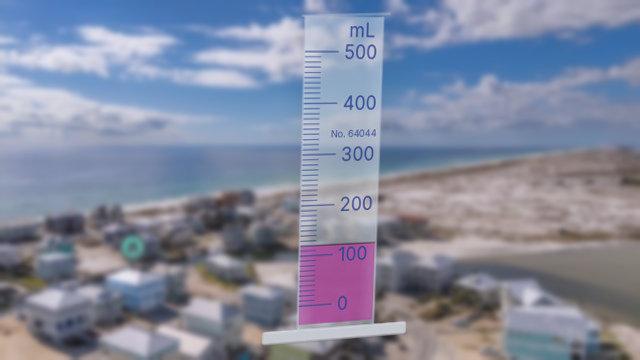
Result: 120 mL
